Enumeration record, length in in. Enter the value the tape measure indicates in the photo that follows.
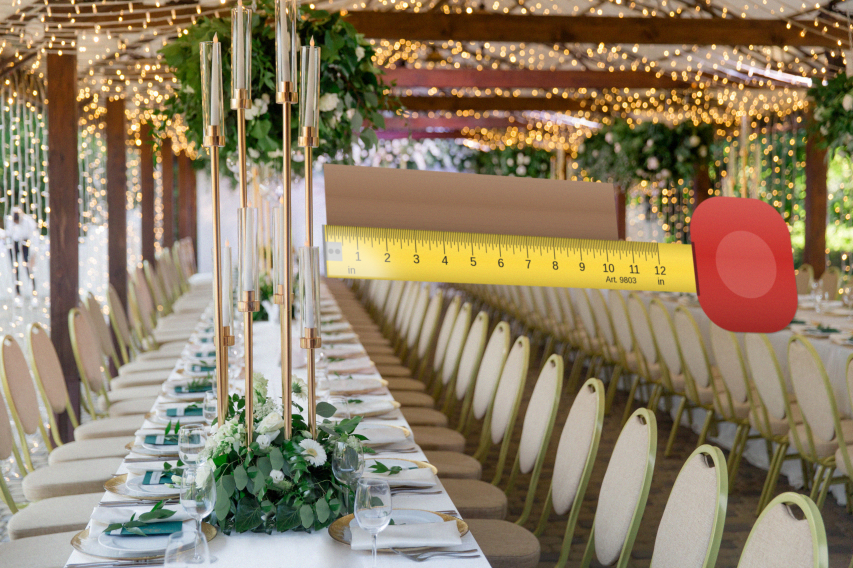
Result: 10.5 in
